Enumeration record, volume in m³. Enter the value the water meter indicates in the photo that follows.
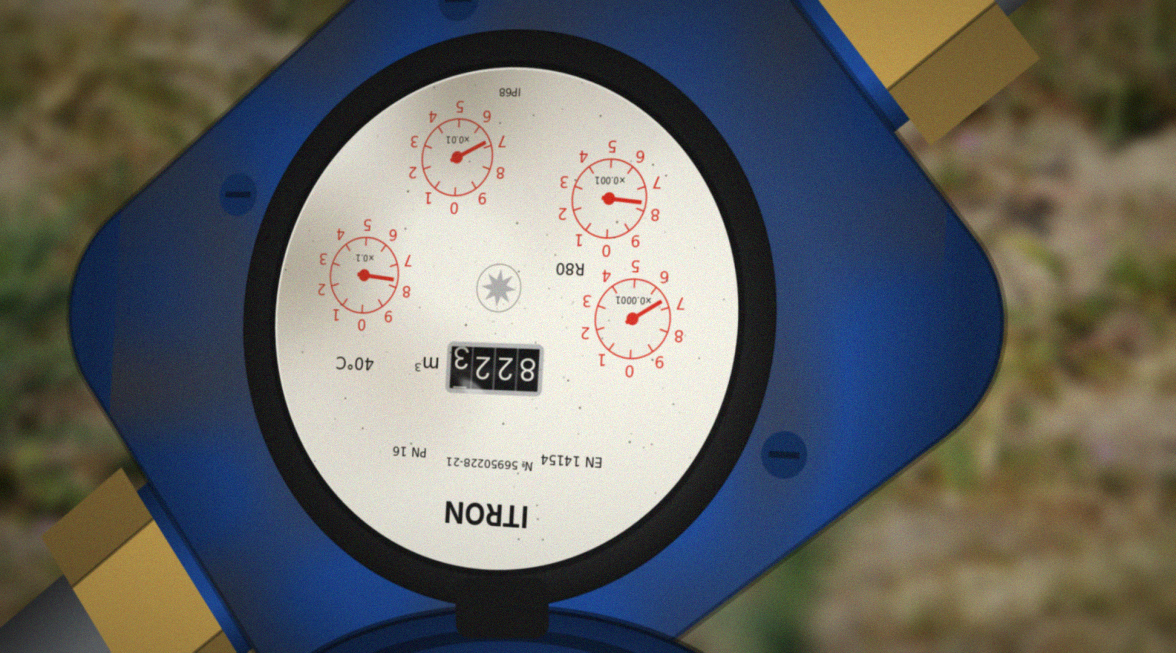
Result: 8222.7676 m³
